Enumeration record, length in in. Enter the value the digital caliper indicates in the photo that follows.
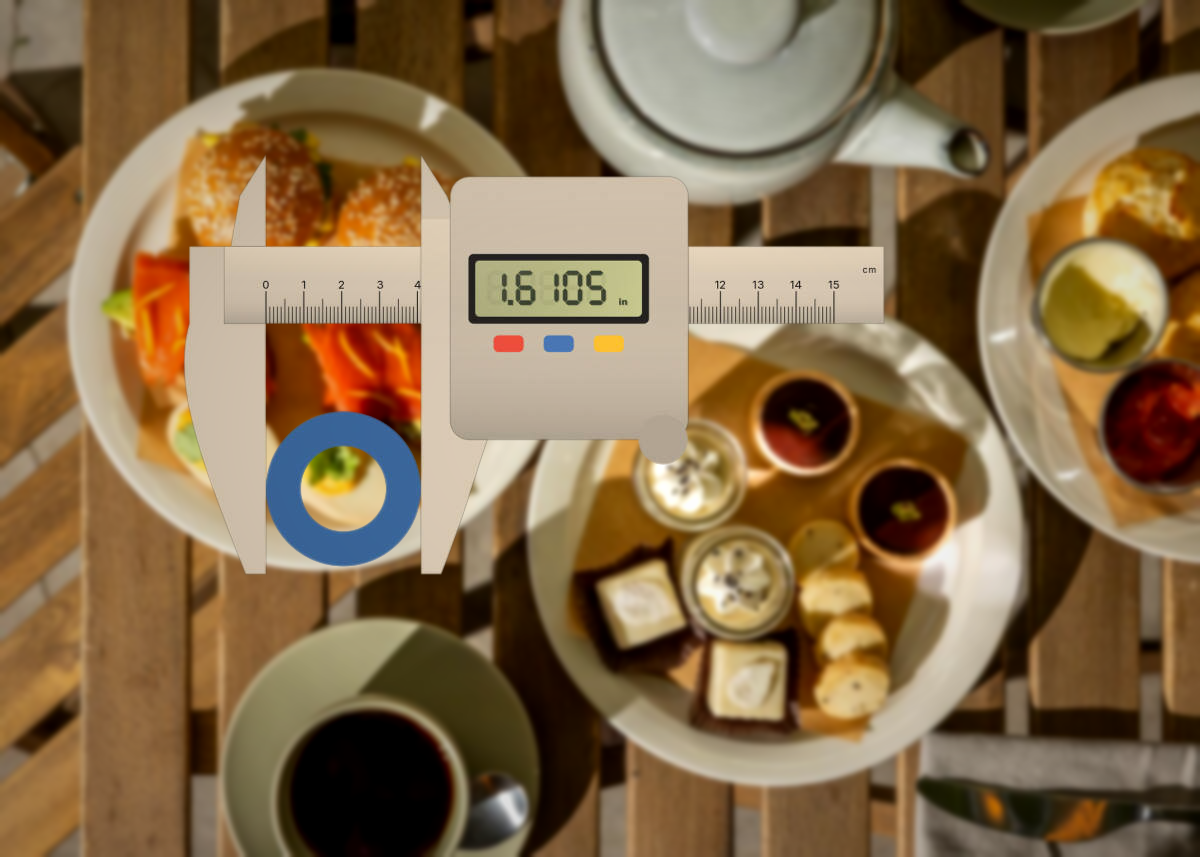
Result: 1.6105 in
